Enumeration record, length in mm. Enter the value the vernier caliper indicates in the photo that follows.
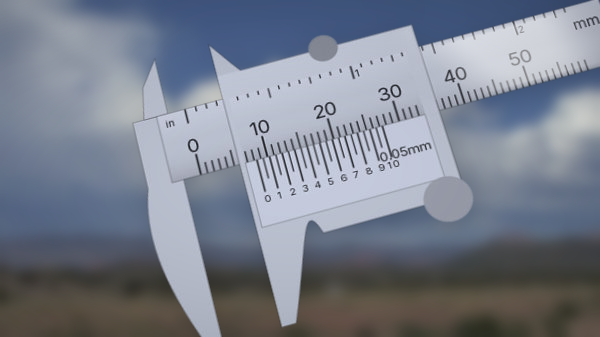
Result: 8.4 mm
